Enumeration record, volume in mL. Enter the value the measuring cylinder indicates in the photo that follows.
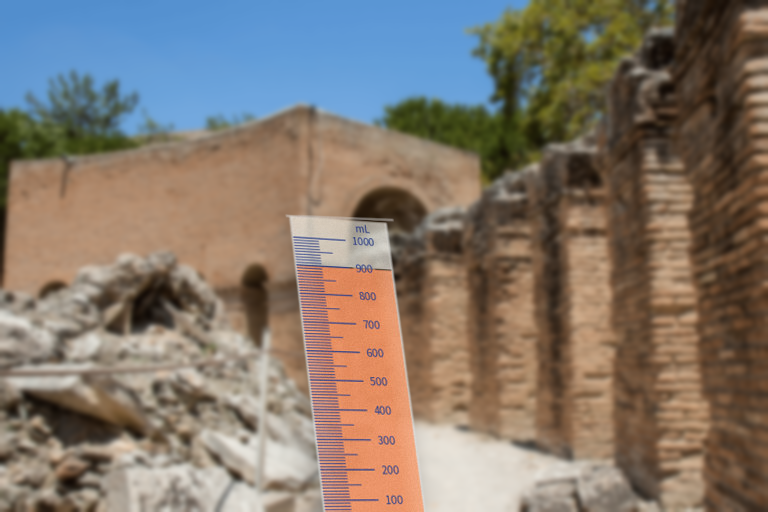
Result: 900 mL
